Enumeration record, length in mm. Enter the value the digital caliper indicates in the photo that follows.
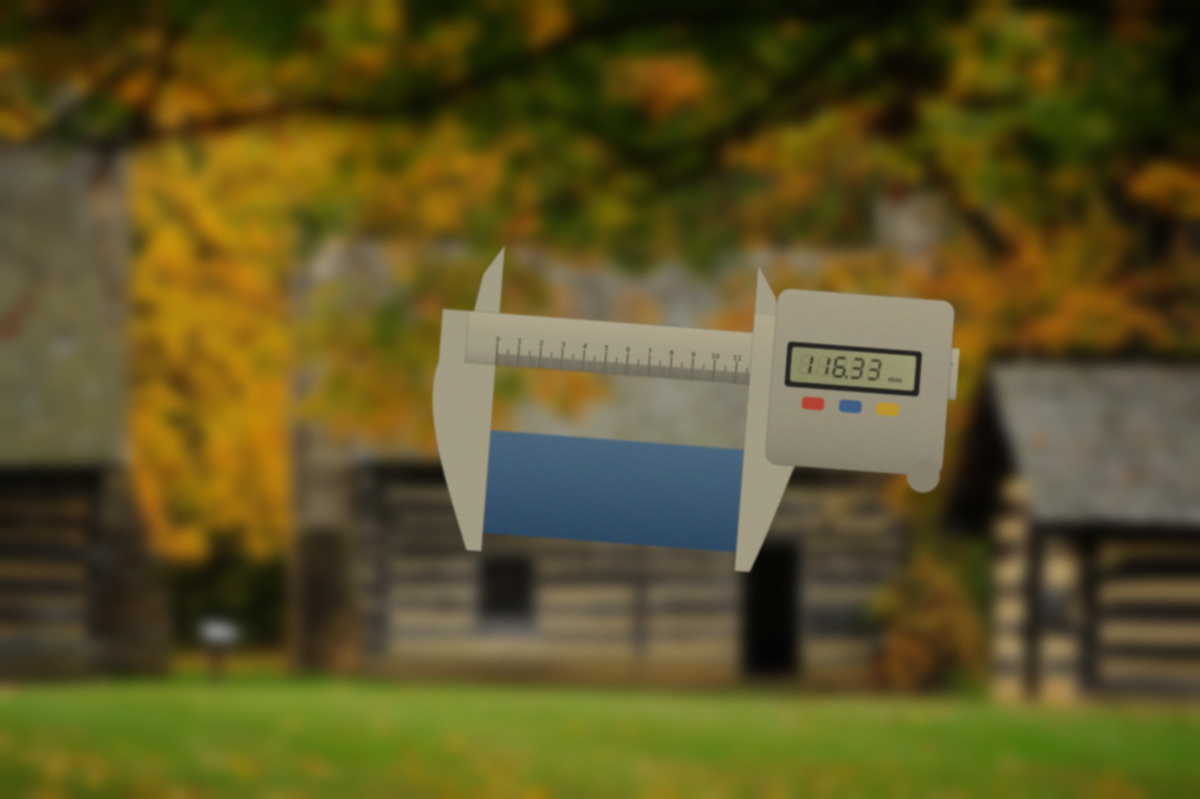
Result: 116.33 mm
